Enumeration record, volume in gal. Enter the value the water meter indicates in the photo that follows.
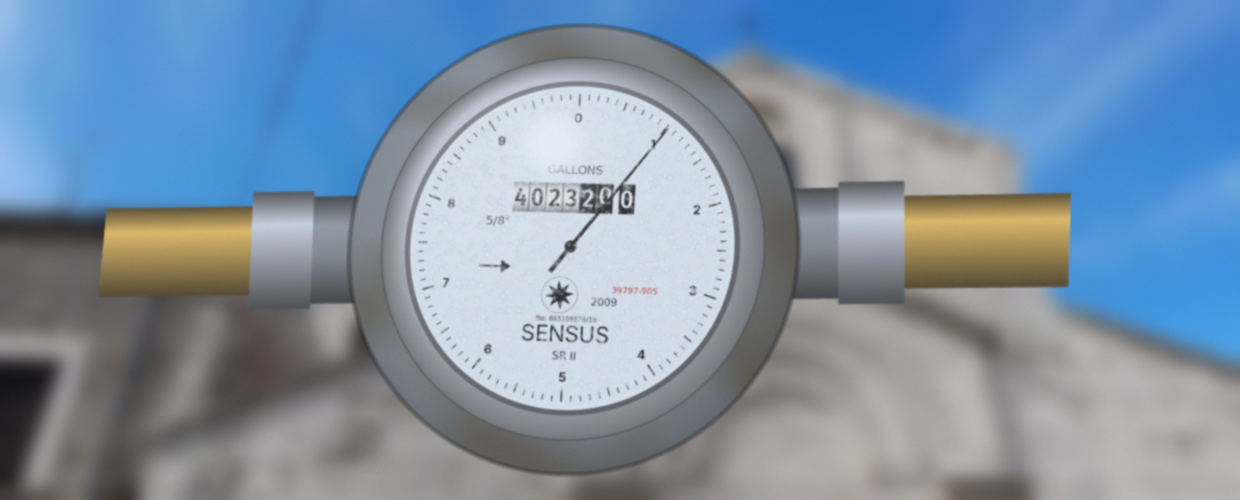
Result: 4023201.0 gal
